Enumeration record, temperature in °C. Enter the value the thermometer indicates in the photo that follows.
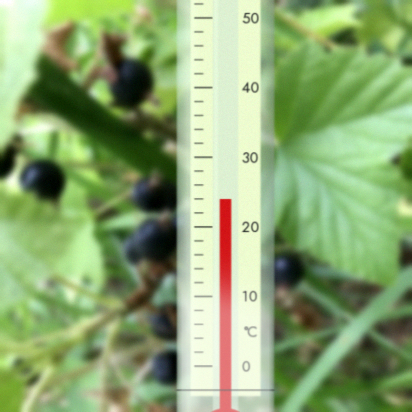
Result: 24 °C
